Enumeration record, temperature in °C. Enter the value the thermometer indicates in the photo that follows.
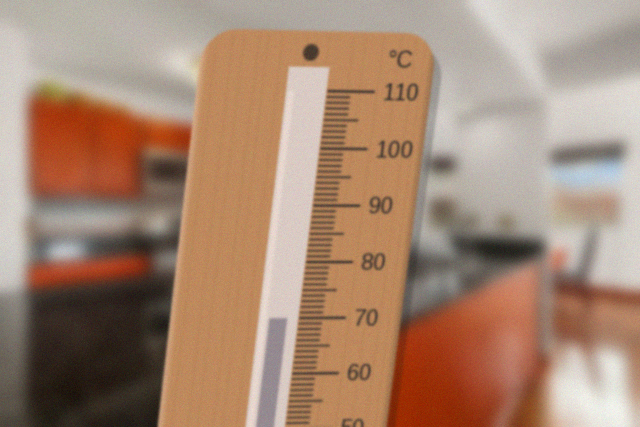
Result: 70 °C
